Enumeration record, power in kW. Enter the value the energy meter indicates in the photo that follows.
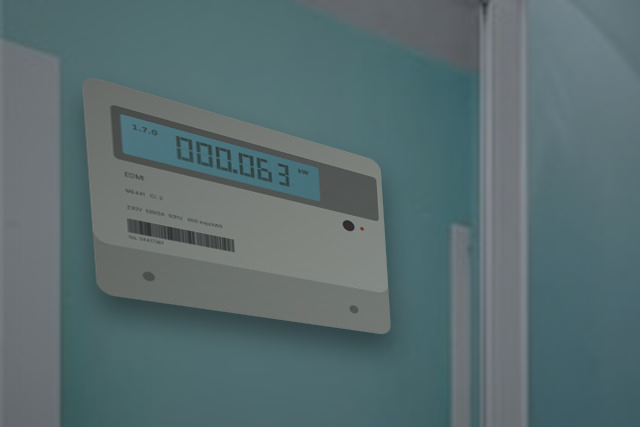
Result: 0.063 kW
